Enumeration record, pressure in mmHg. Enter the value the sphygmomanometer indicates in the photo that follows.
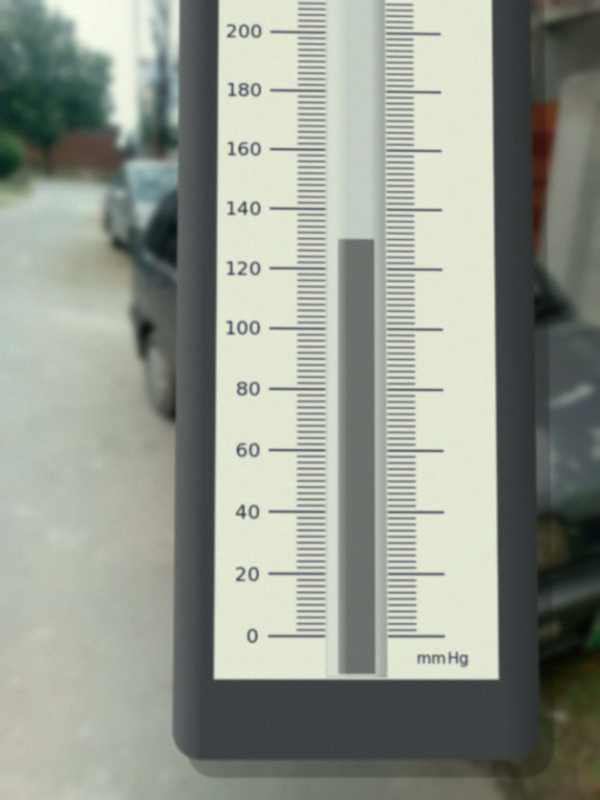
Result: 130 mmHg
